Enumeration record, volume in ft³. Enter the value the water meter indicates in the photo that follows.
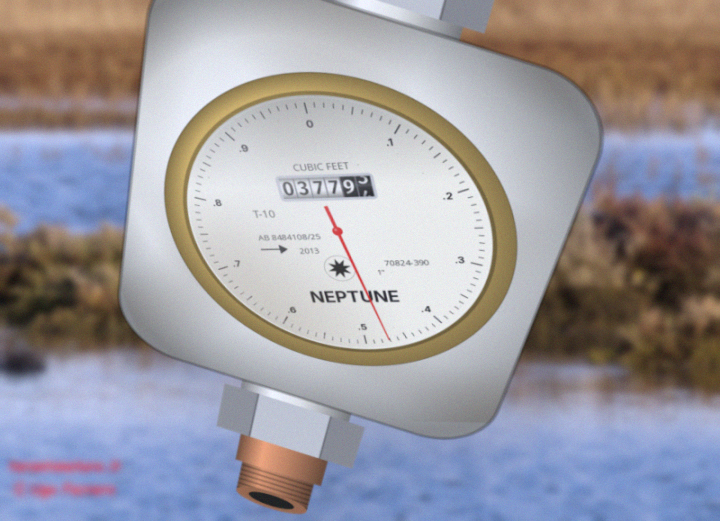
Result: 37793.47 ft³
